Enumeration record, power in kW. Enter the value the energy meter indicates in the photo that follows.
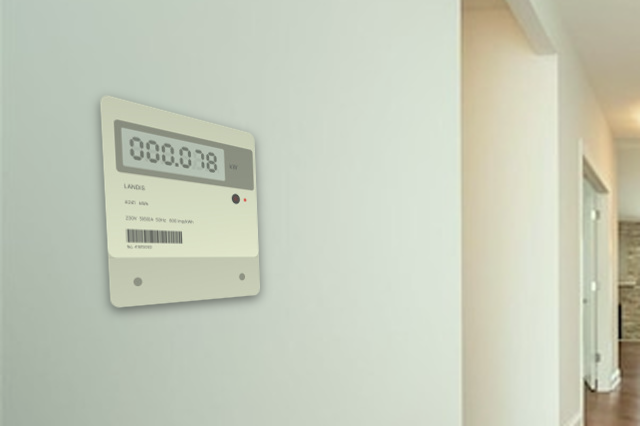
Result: 0.078 kW
